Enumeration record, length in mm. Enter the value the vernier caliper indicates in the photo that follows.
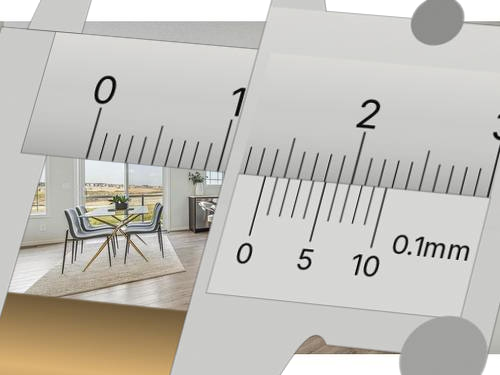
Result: 13.6 mm
